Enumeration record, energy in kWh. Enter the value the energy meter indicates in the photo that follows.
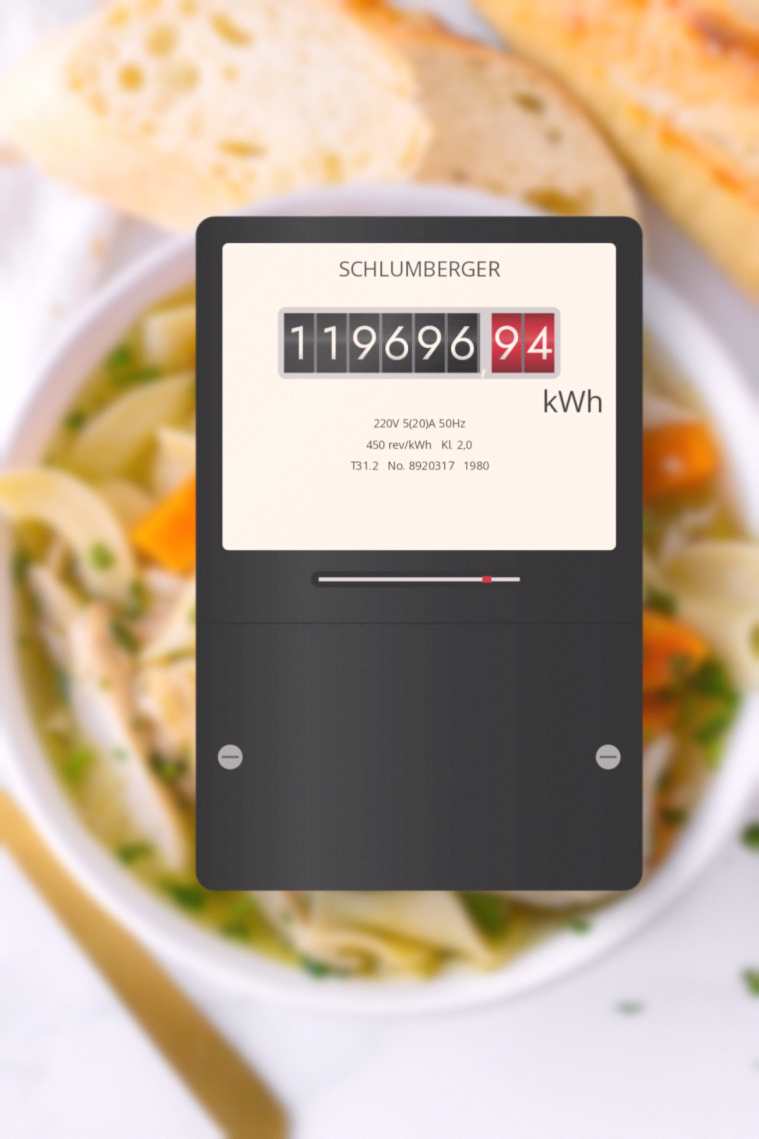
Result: 119696.94 kWh
